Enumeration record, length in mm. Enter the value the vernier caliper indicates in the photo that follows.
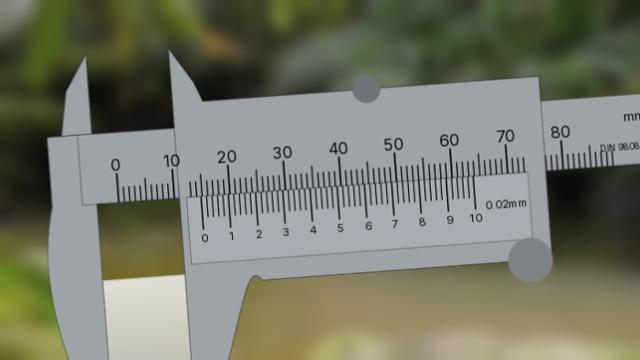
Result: 14.8 mm
